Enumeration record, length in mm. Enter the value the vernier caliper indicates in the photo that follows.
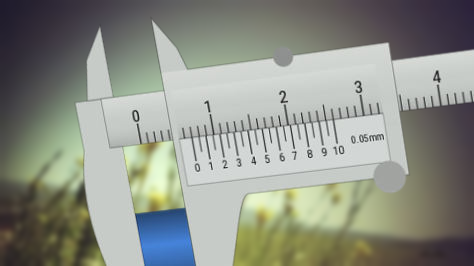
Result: 7.0 mm
